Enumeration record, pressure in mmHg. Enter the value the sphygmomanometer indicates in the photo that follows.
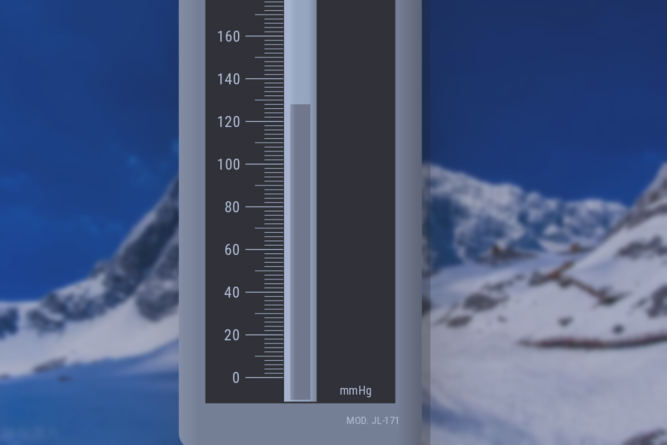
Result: 128 mmHg
